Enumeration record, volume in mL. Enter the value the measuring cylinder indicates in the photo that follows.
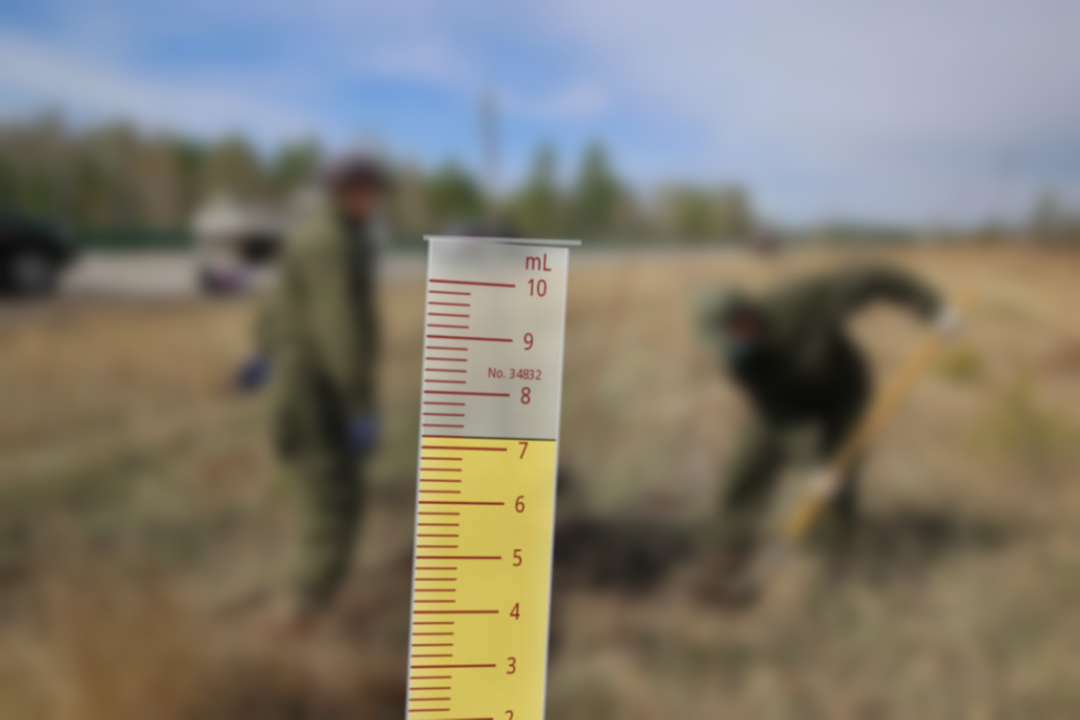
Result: 7.2 mL
